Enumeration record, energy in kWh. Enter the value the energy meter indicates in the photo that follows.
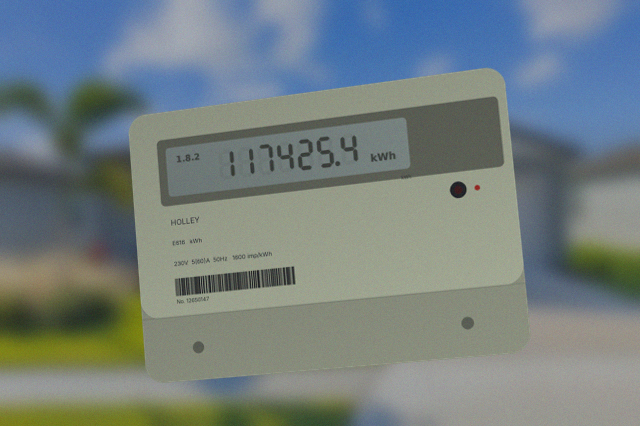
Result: 117425.4 kWh
